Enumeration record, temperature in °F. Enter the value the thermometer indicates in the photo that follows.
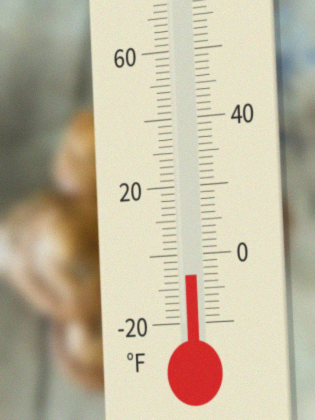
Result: -6 °F
